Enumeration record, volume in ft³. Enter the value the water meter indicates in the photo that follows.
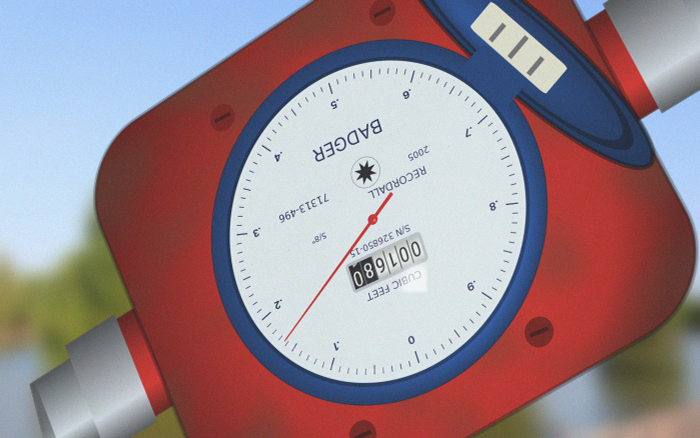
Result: 1680.16 ft³
